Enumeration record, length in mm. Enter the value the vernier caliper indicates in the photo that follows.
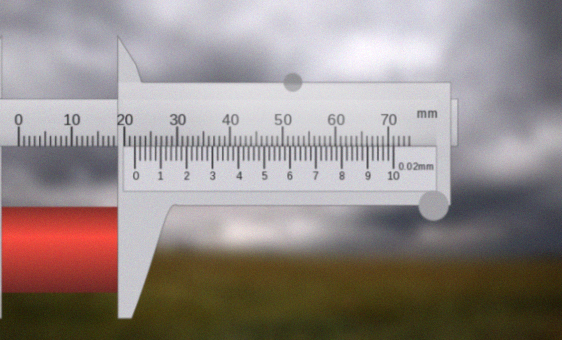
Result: 22.0 mm
